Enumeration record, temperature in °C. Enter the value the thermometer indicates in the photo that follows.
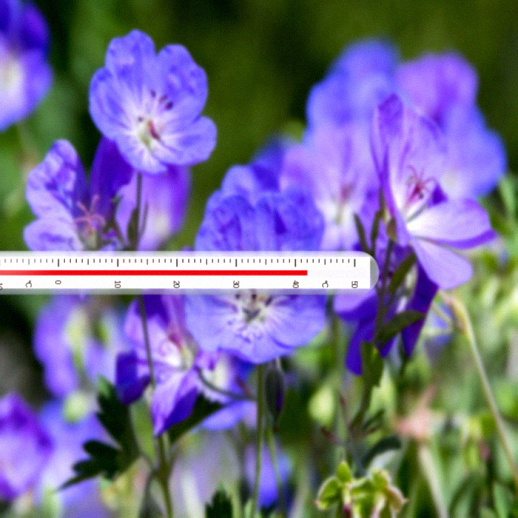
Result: 42 °C
